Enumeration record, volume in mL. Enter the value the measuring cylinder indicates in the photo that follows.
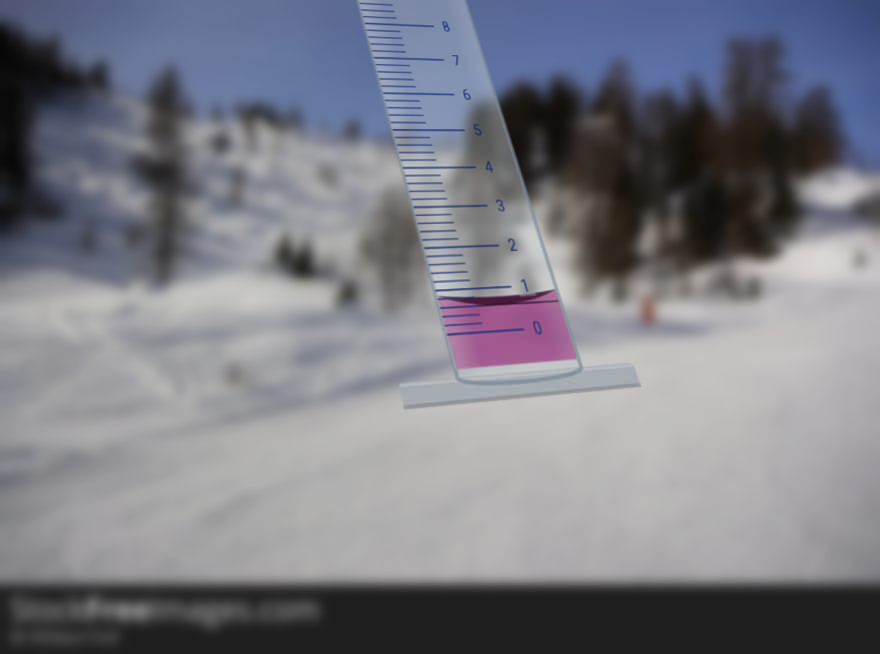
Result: 0.6 mL
